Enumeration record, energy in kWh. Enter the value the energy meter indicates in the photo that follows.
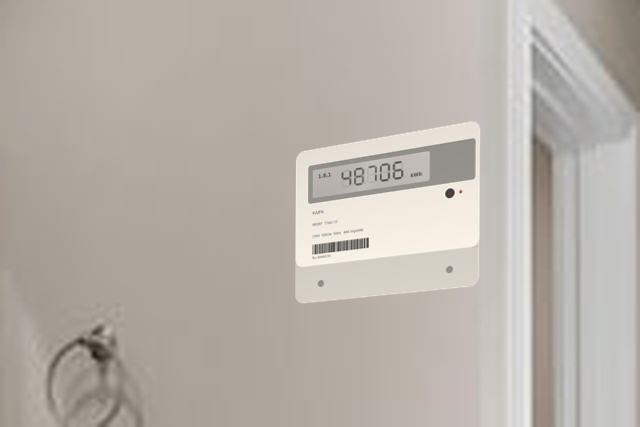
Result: 48706 kWh
